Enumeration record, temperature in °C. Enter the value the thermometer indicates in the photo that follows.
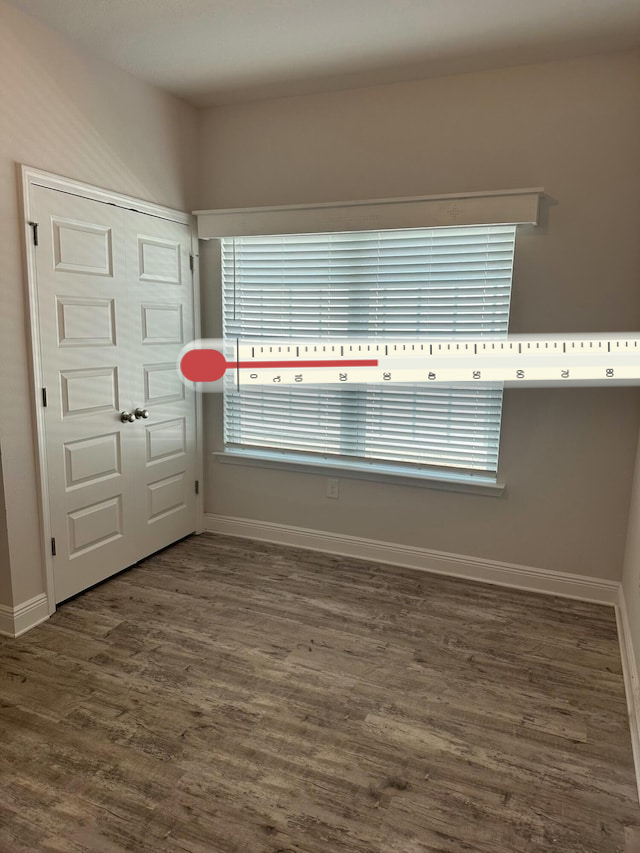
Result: 28 °C
